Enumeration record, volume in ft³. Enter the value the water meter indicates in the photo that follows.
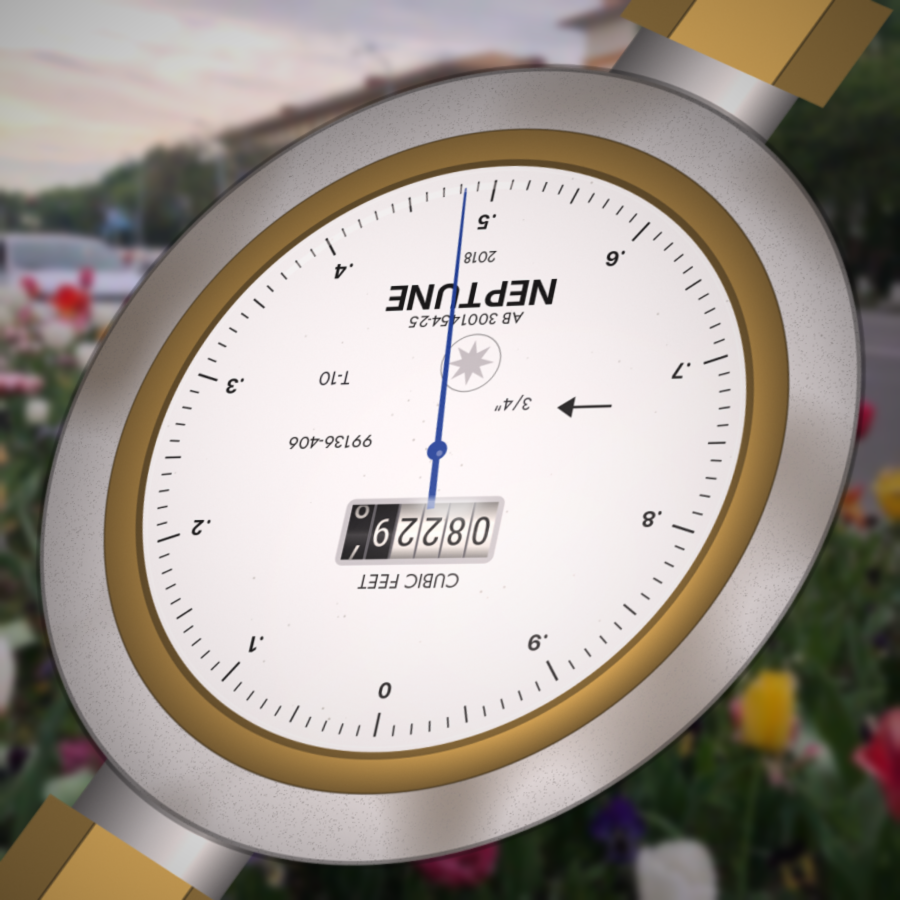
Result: 82297.48 ft³
